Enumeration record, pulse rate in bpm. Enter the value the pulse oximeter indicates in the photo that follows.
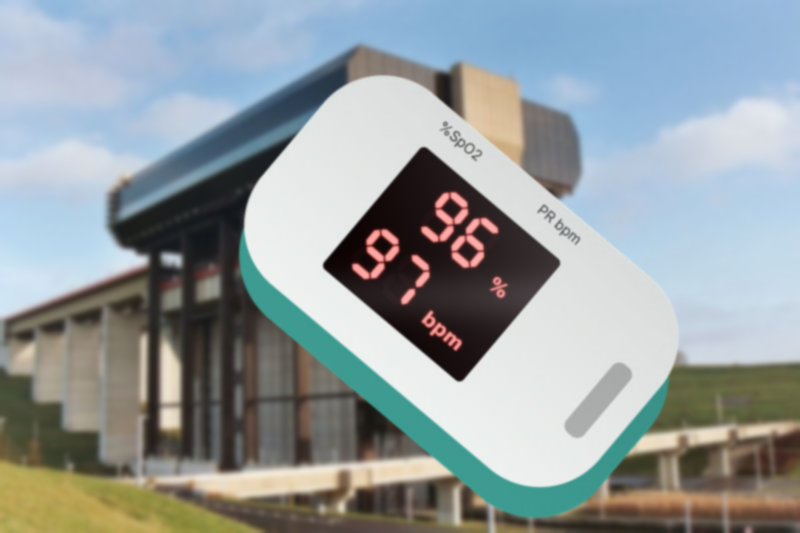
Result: 97 bpm
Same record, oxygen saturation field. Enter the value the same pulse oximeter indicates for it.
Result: 96 %
